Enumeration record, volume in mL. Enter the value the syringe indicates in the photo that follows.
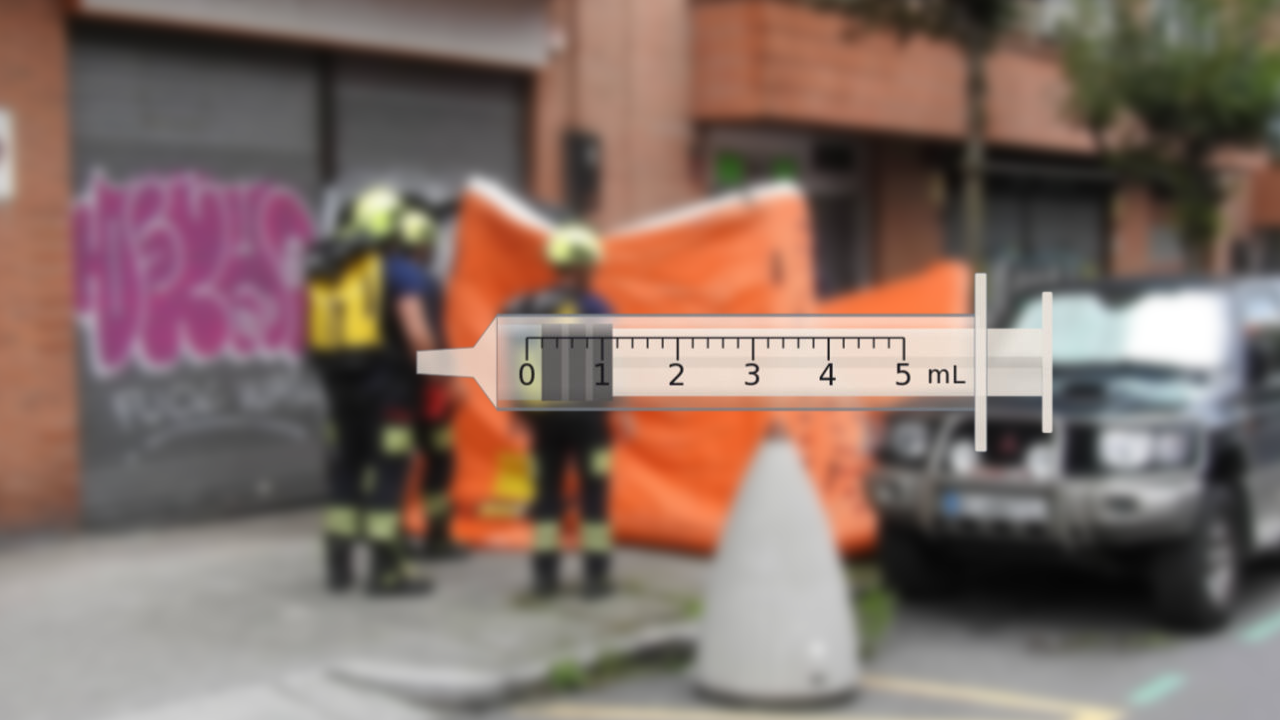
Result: 0.2 mL
